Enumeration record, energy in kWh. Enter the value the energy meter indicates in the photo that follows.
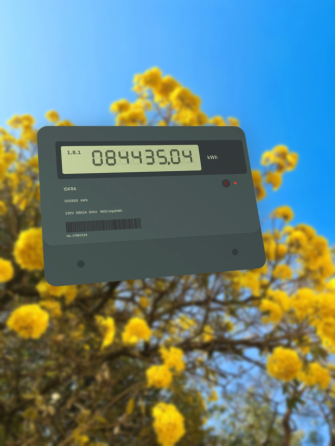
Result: 84435.04 kWh
